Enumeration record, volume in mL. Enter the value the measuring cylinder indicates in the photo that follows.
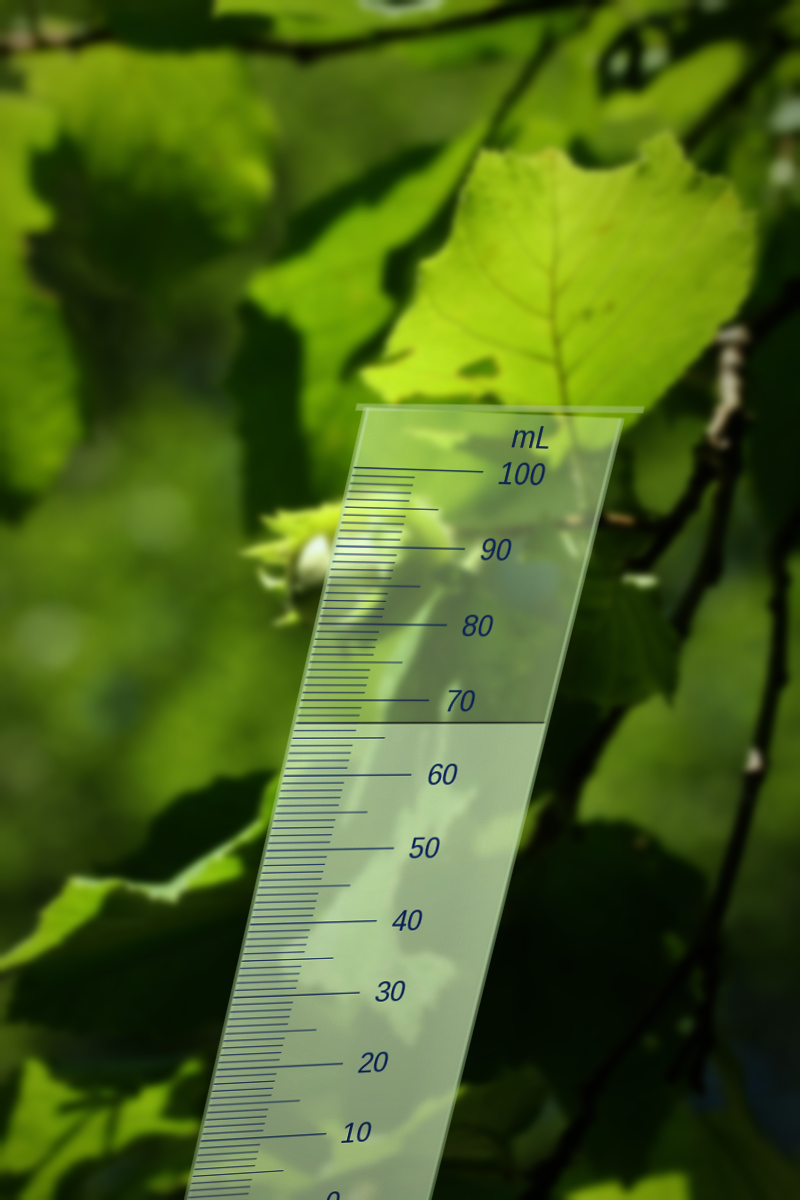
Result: 67 mL
